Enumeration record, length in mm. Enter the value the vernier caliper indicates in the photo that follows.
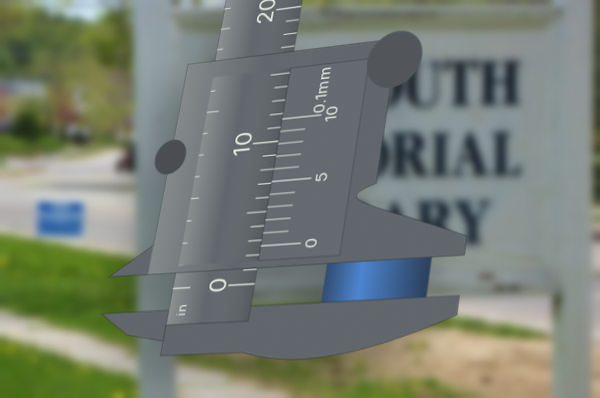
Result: 2.6 mm
